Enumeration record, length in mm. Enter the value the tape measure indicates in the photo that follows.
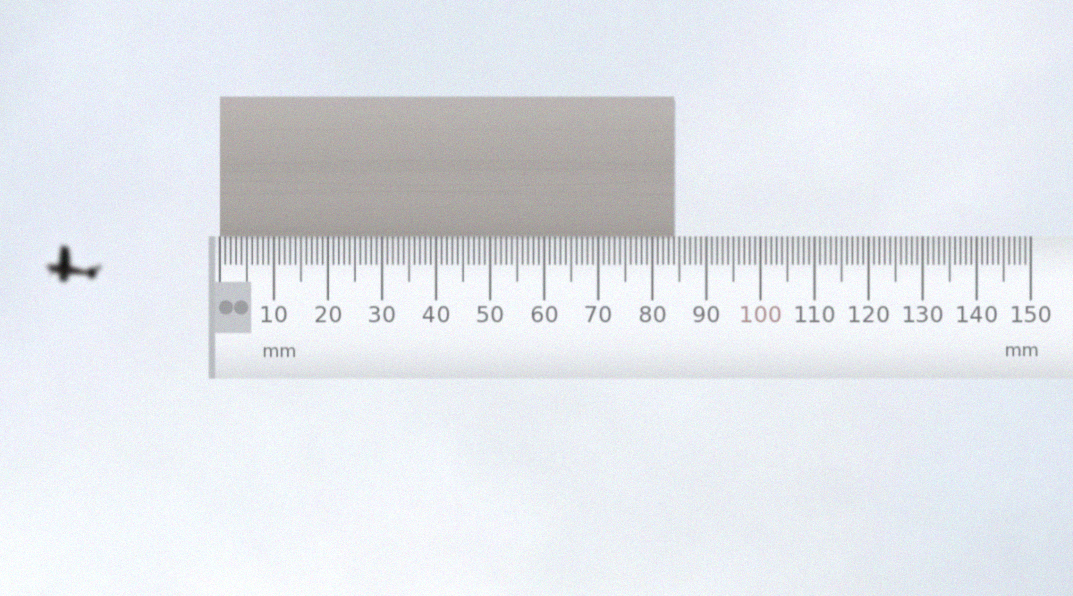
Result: 84 mm
